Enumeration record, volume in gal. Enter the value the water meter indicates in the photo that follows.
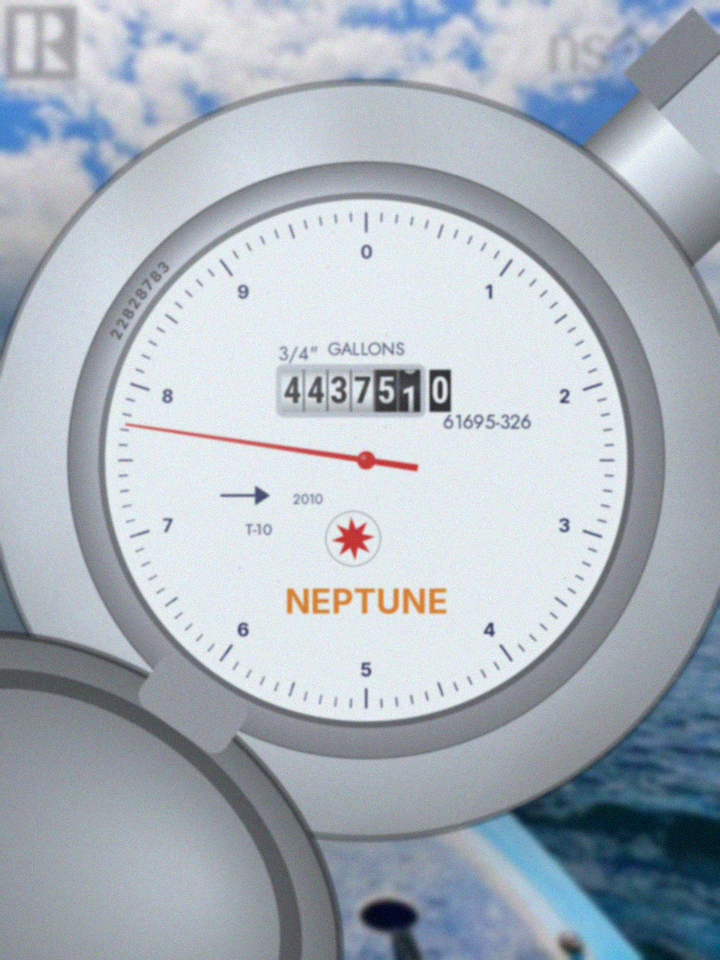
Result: 4437507.7 gal
